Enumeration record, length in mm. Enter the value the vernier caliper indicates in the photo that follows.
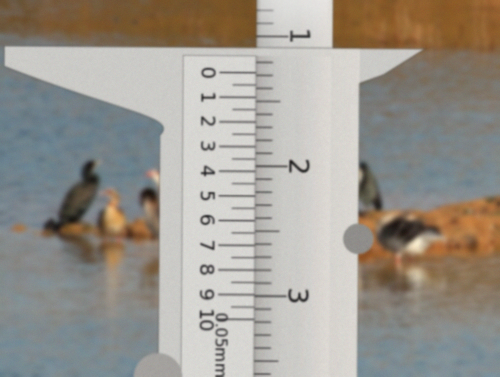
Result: 12.8 mm
